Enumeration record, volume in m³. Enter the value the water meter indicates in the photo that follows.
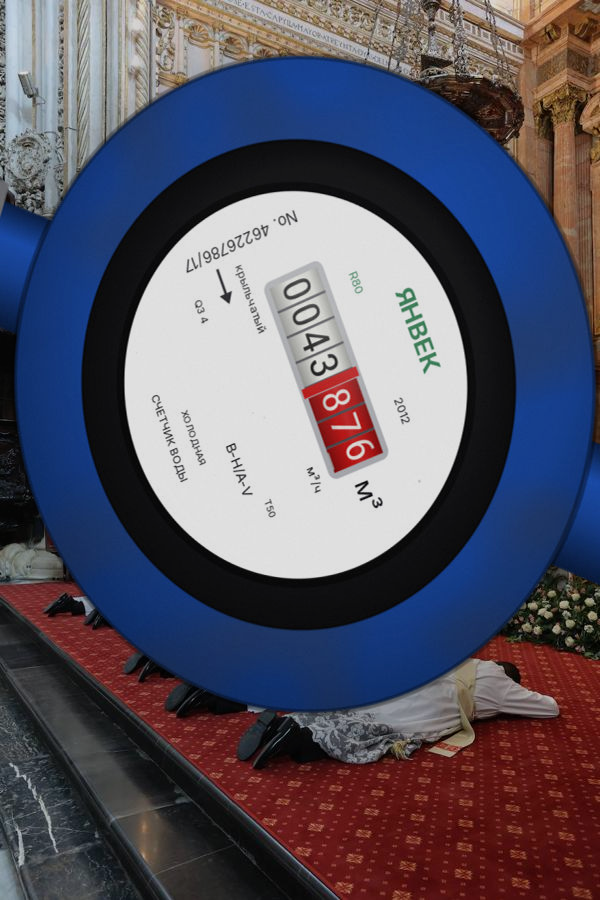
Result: 43.876 m³
